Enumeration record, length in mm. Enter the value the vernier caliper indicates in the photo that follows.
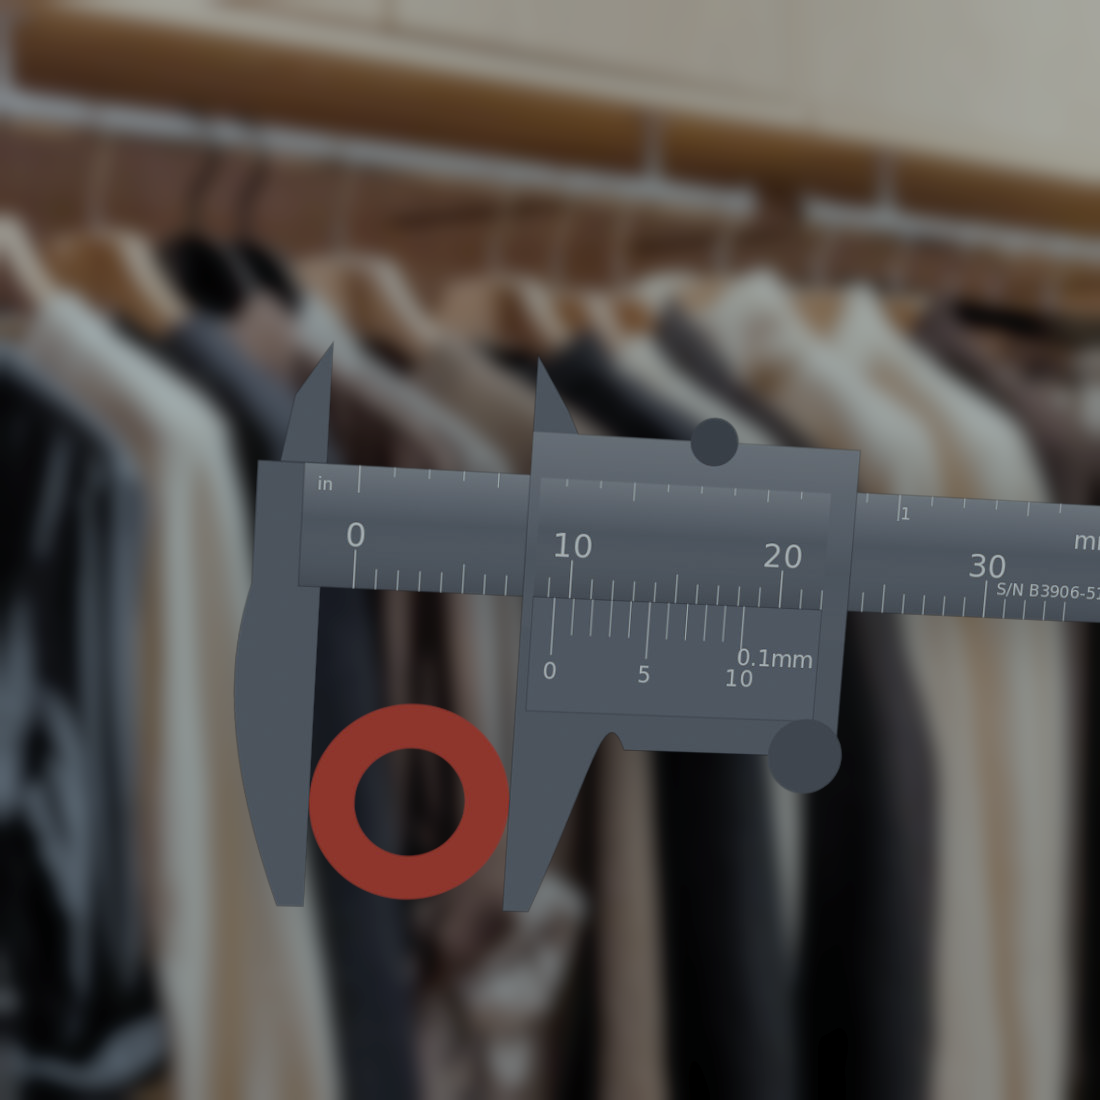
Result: 9.3 mm
